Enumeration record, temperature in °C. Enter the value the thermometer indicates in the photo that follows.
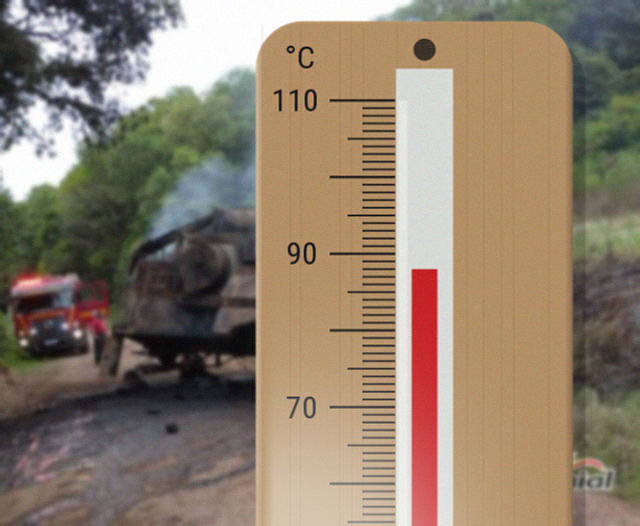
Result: 88 °C
